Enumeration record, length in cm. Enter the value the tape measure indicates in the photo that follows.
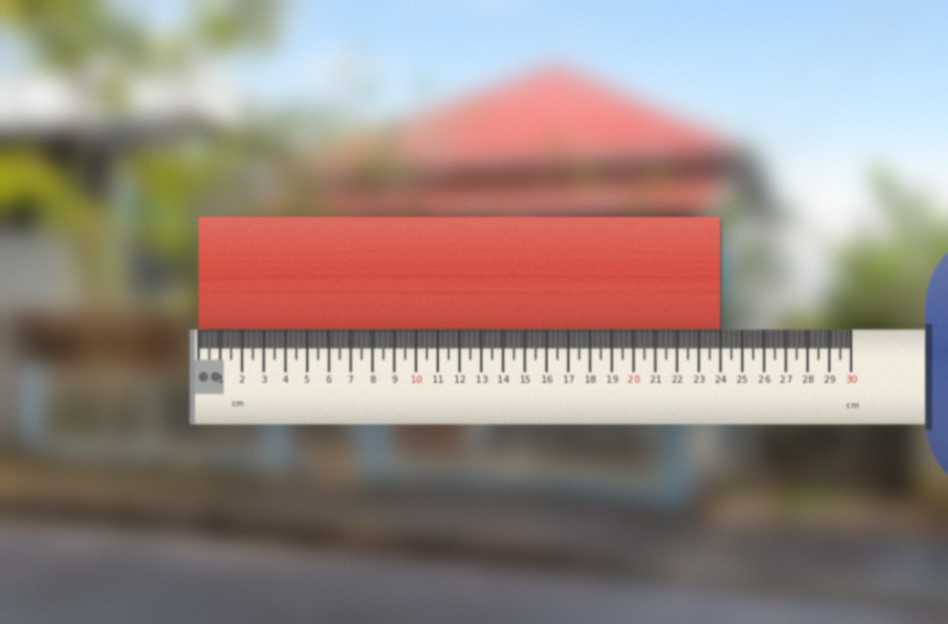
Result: 24 cm
